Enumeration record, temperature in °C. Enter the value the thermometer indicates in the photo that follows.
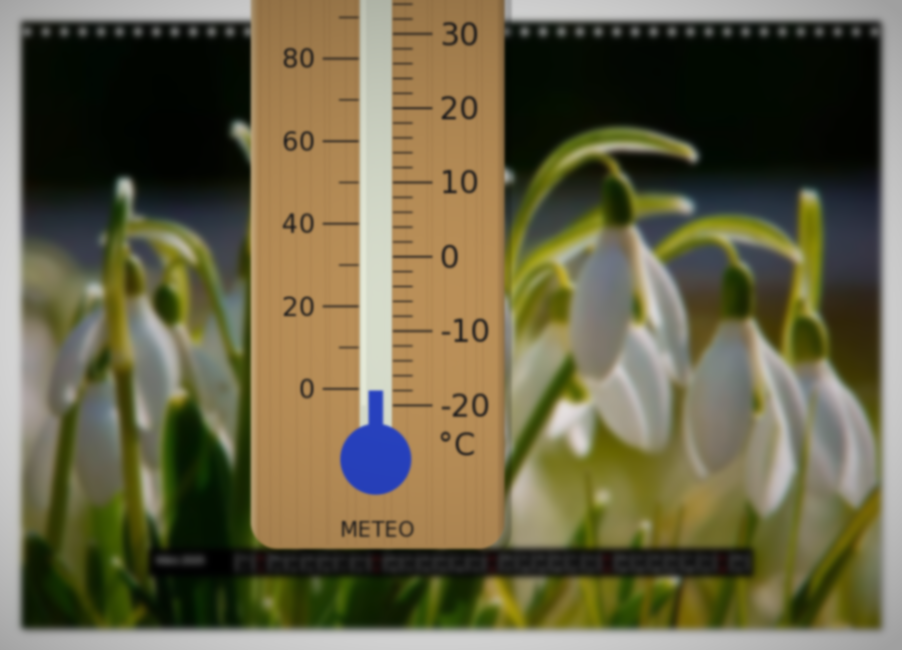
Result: -18 °C
